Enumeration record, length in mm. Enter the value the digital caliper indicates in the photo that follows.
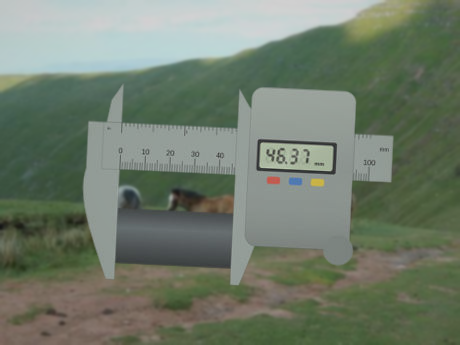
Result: 46.37 mm
